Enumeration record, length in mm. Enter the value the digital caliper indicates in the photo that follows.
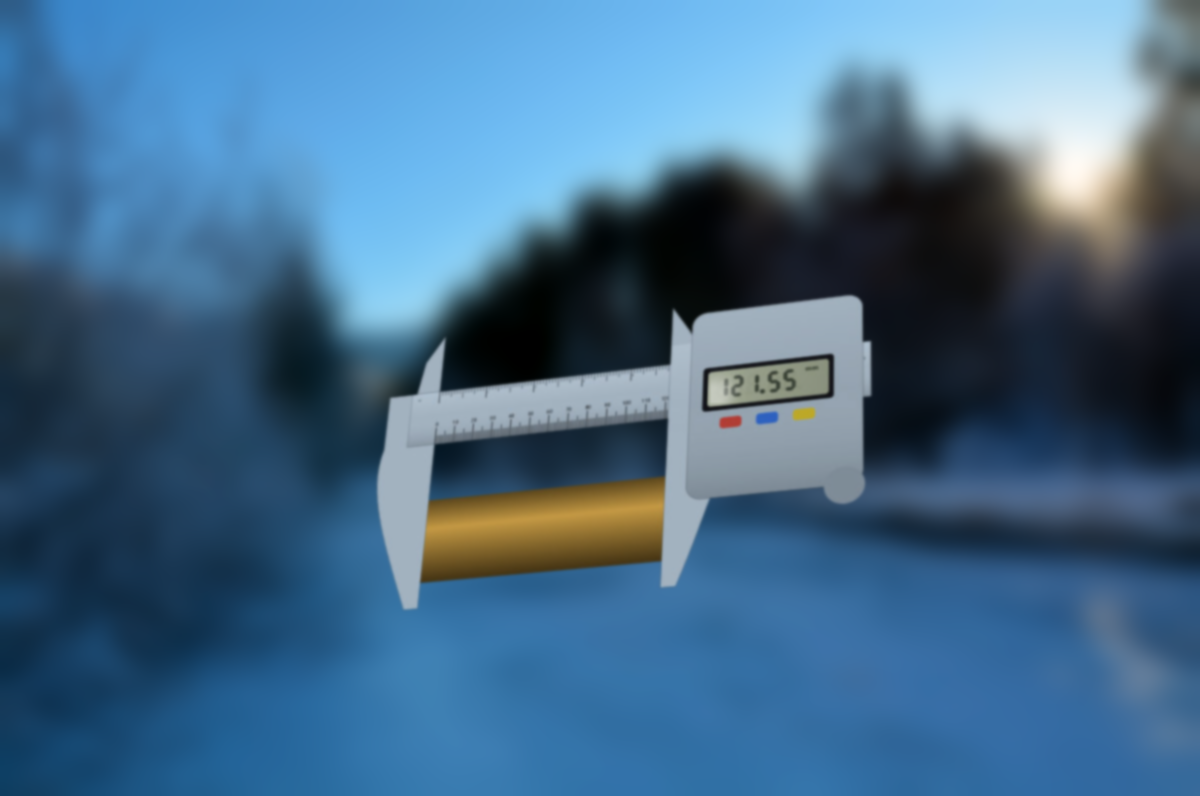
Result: 121.55 mm
